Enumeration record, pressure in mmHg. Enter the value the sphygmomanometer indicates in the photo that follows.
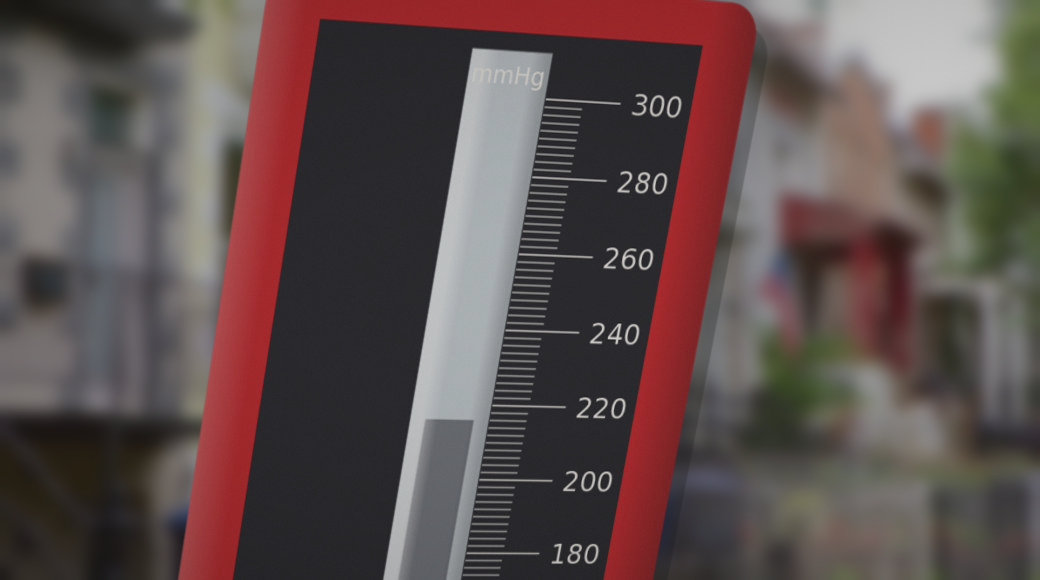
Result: 216 mmHg
